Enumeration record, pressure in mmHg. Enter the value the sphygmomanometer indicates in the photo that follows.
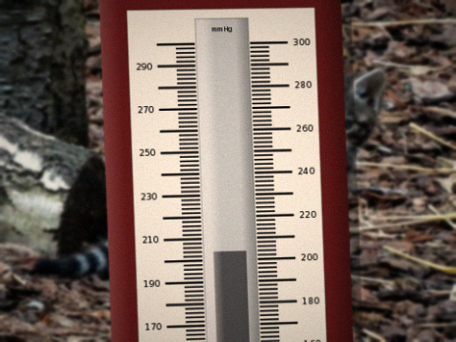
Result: 204 mmHg
